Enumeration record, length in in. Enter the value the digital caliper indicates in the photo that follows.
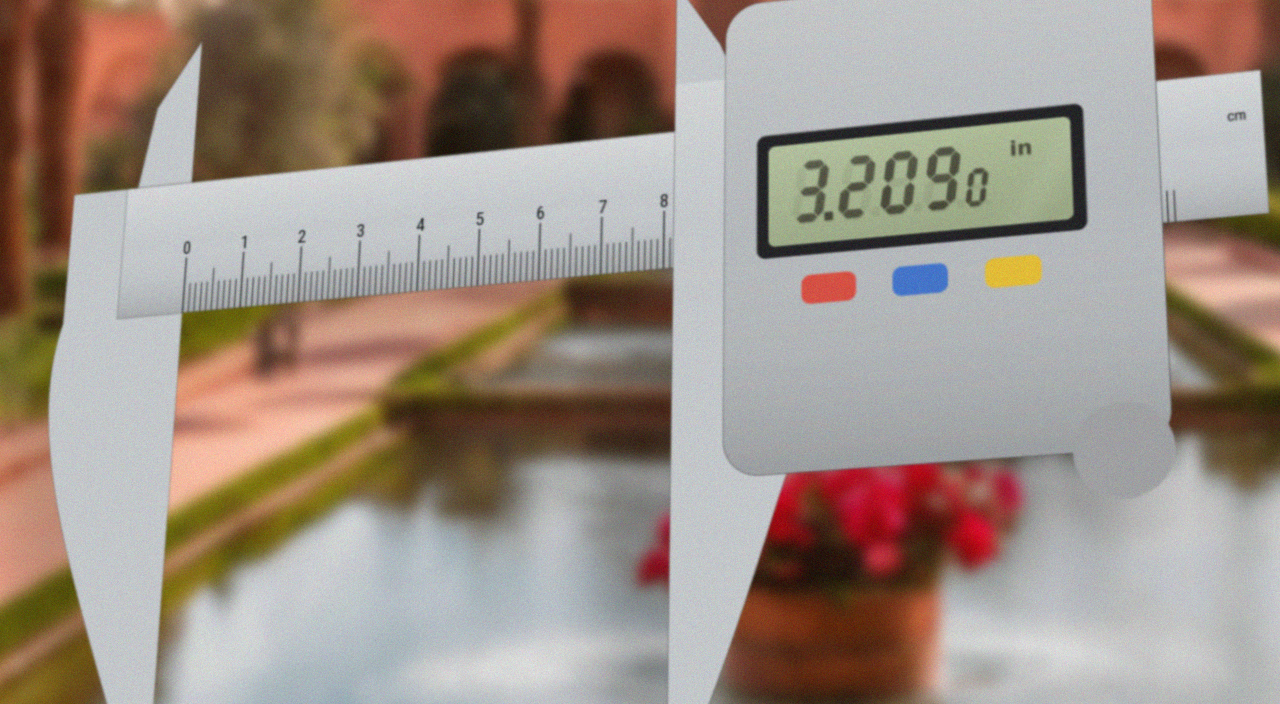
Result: 3.2090 in
